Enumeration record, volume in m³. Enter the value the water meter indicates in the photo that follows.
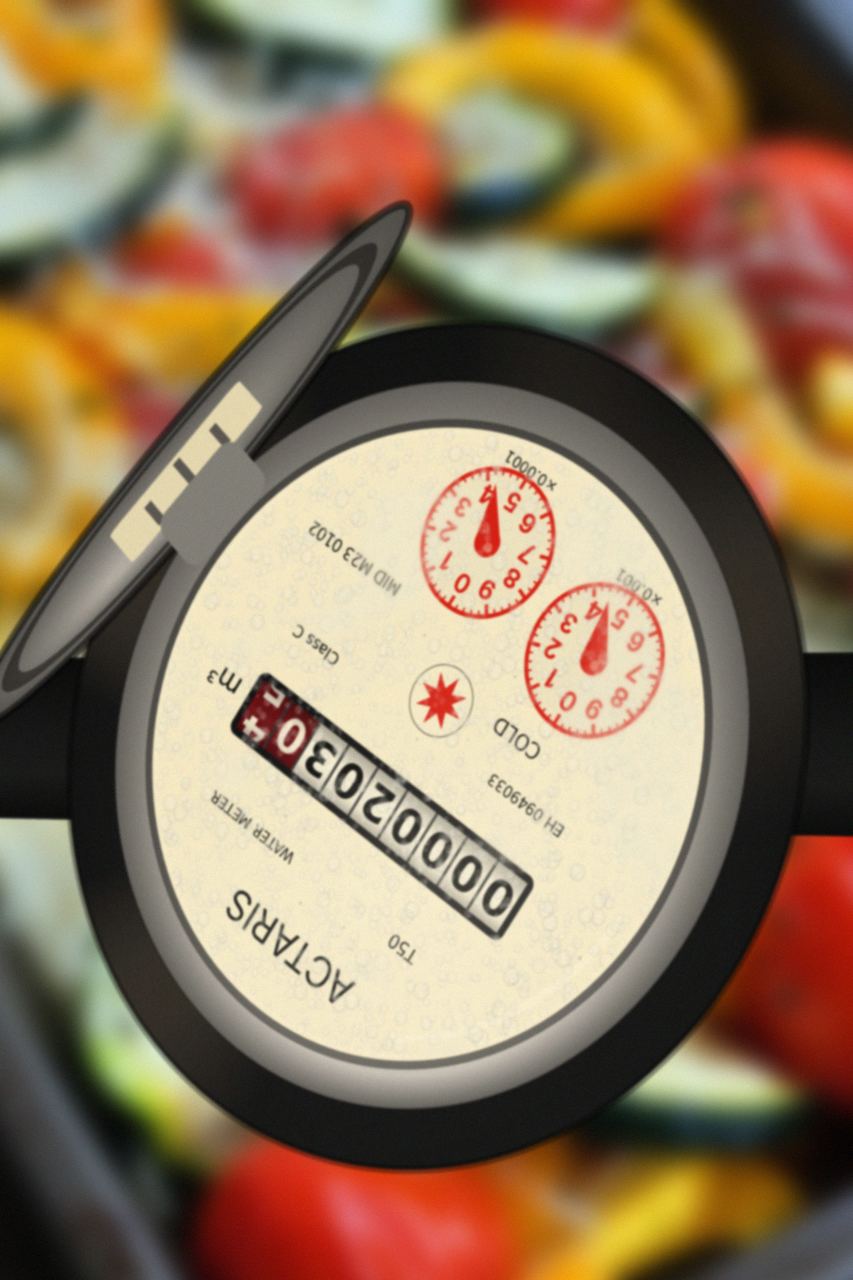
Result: 203.0444 m³
